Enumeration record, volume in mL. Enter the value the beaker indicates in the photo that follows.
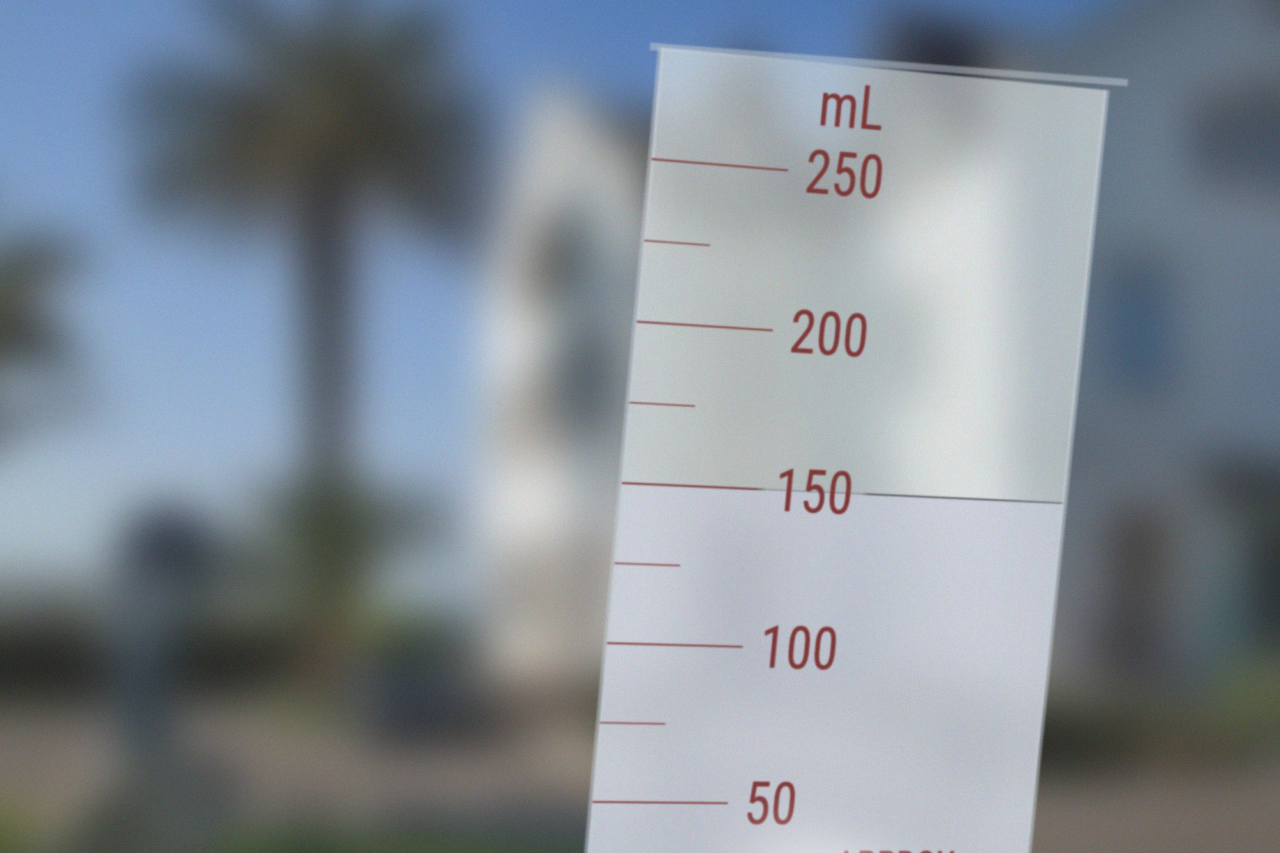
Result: 150 mL
